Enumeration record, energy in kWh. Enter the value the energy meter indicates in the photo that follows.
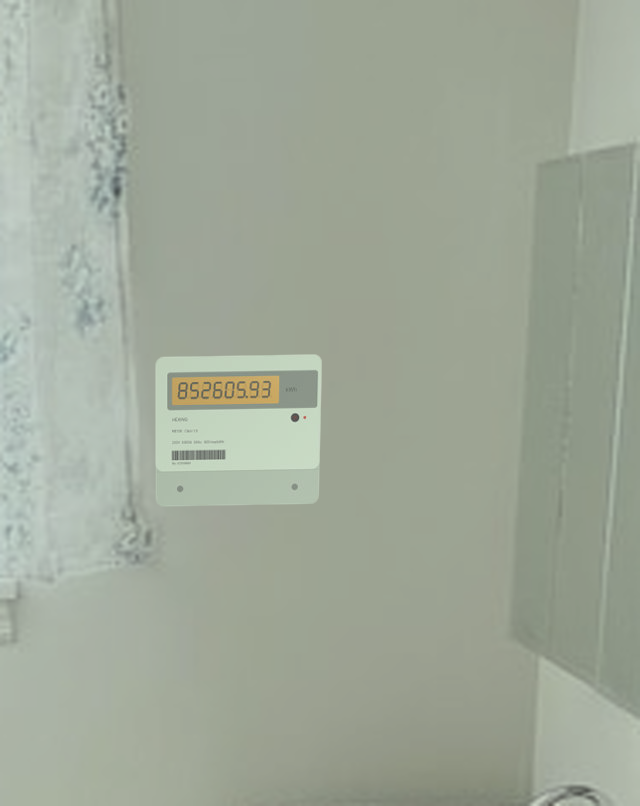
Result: 852605.93 kWh
